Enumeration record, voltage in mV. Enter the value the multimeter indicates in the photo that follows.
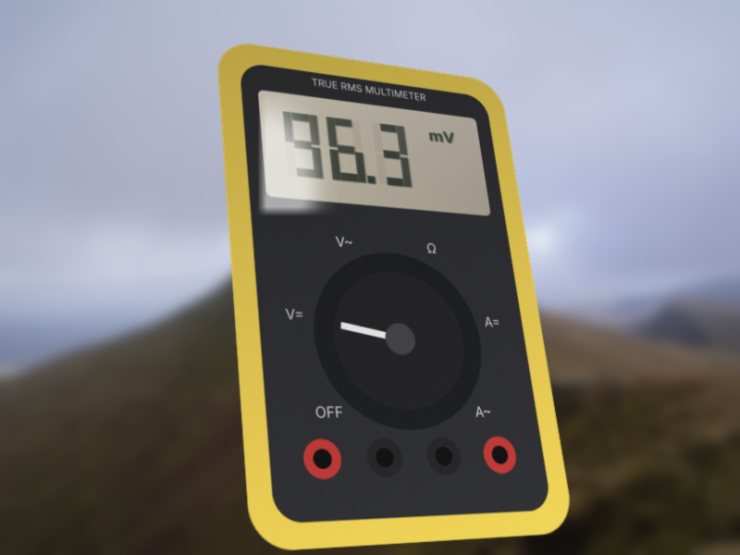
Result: 96.3 mV
